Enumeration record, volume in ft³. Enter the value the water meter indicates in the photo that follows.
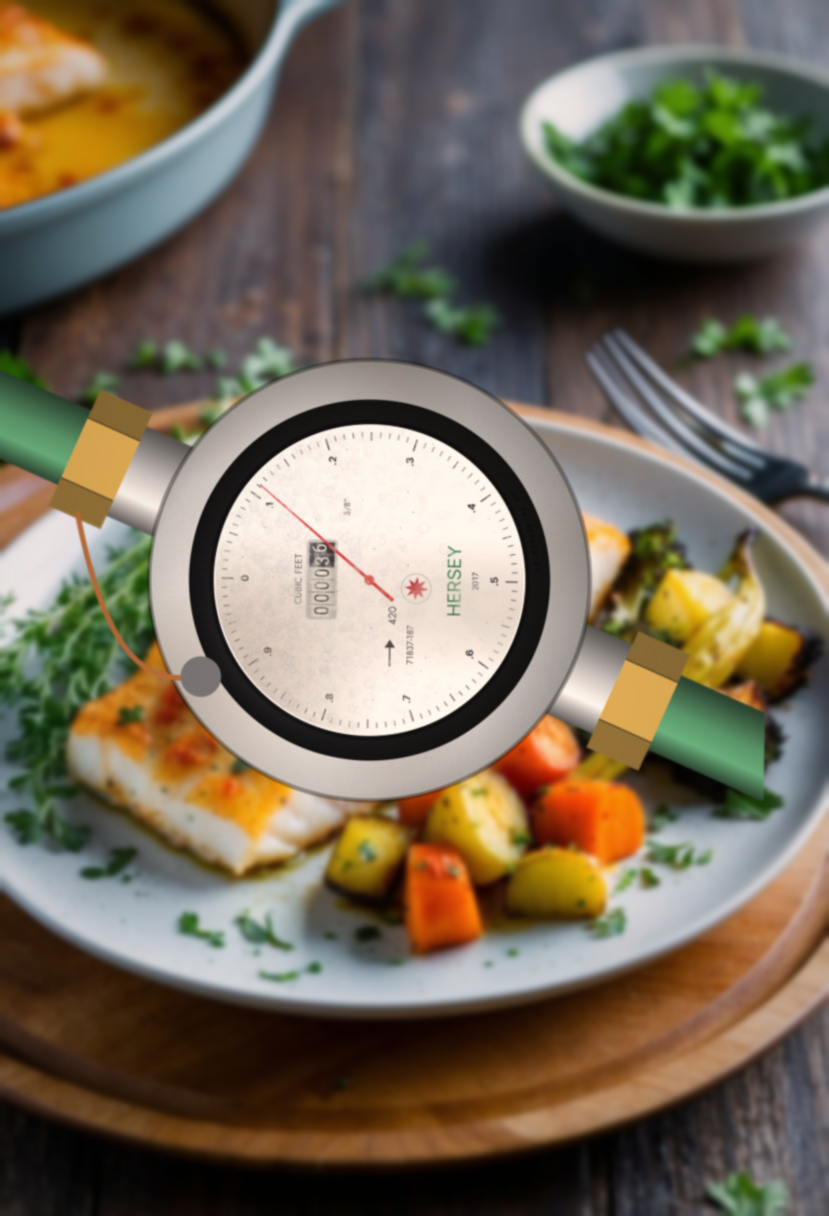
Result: 36.11 ft³
